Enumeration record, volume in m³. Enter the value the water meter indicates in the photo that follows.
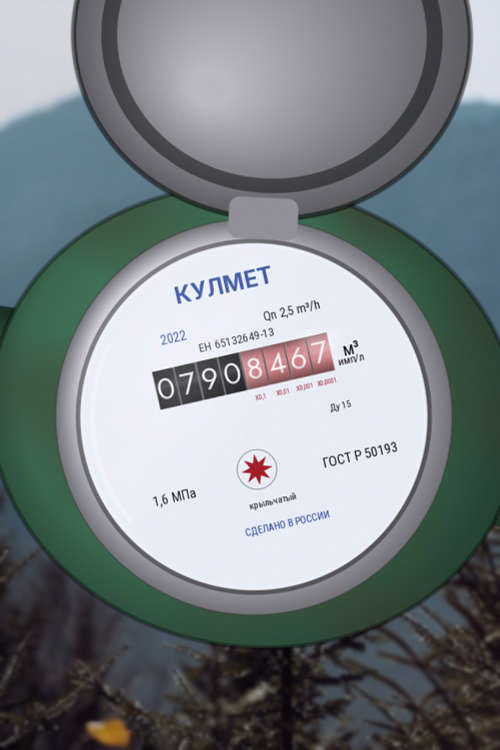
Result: 790.8467 m³
